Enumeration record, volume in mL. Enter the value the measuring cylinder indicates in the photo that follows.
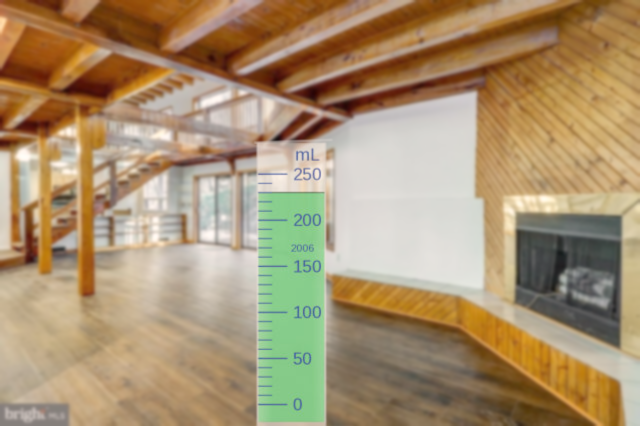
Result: 230 mL
